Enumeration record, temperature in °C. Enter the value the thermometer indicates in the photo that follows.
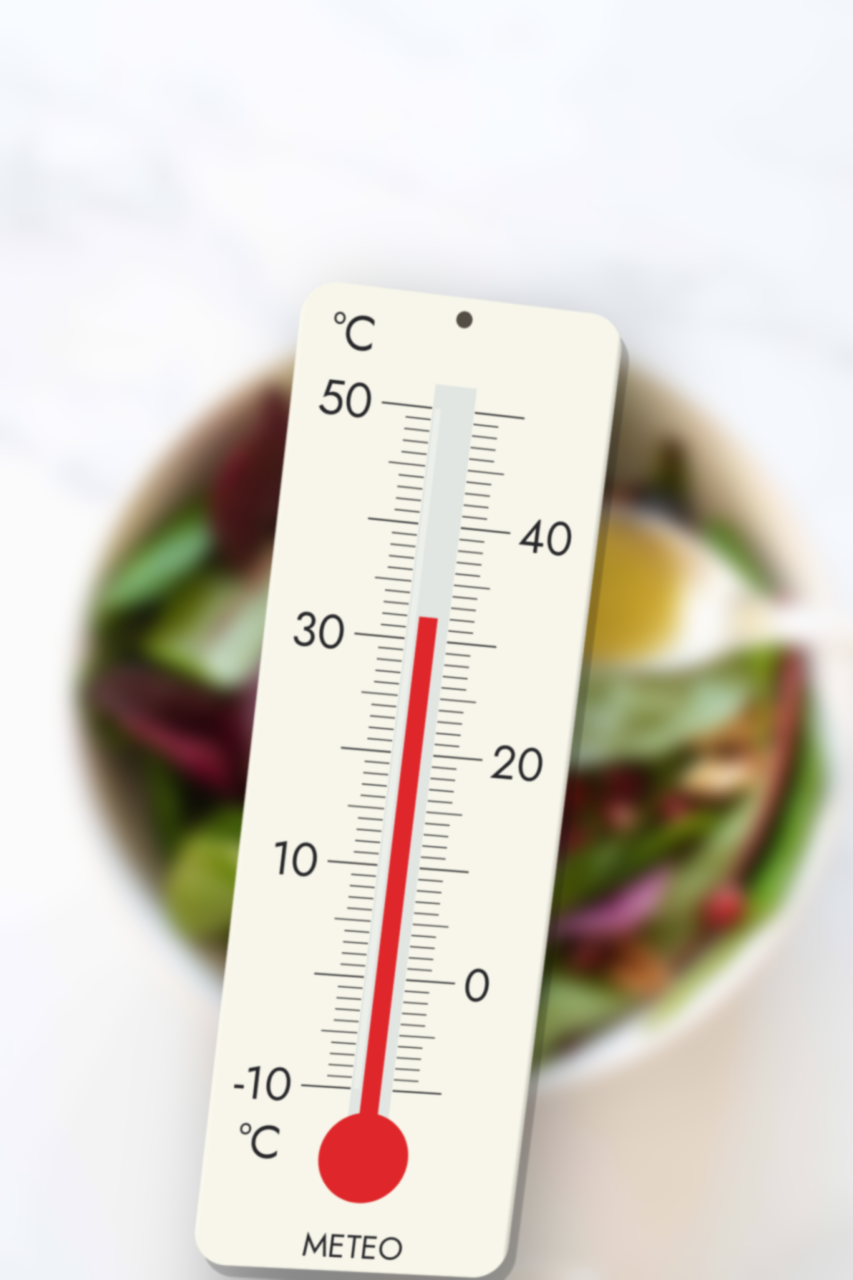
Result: 32 °C
